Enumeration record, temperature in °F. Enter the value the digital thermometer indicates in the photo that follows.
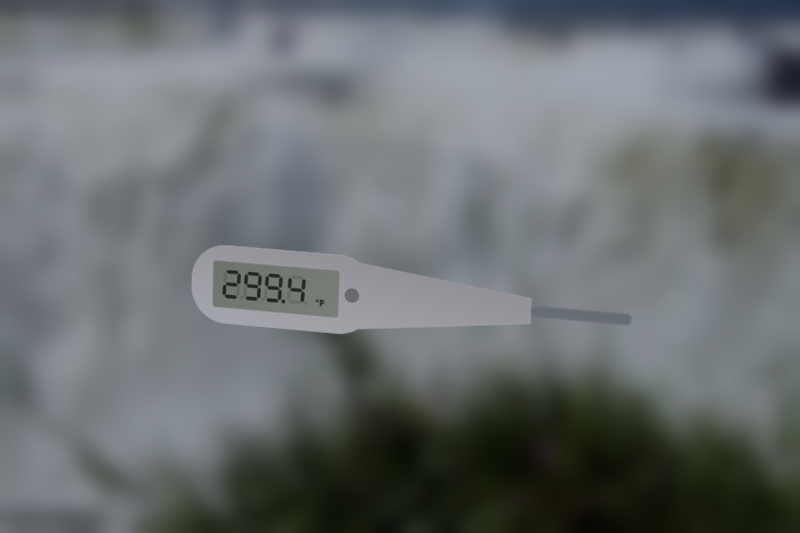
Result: 299.4 °F
